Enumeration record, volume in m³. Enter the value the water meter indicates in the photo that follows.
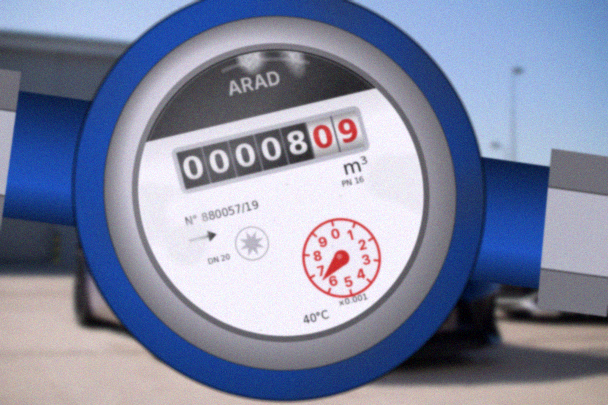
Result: 8.096 m³
